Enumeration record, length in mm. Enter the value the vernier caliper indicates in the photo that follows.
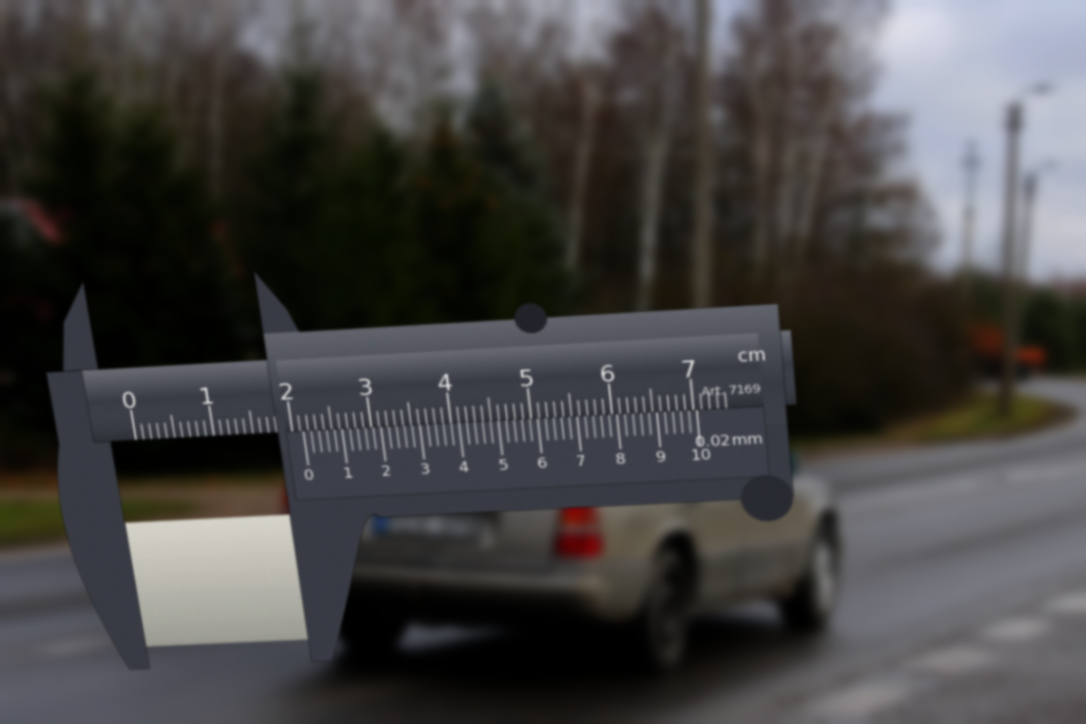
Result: 21.4 mm
